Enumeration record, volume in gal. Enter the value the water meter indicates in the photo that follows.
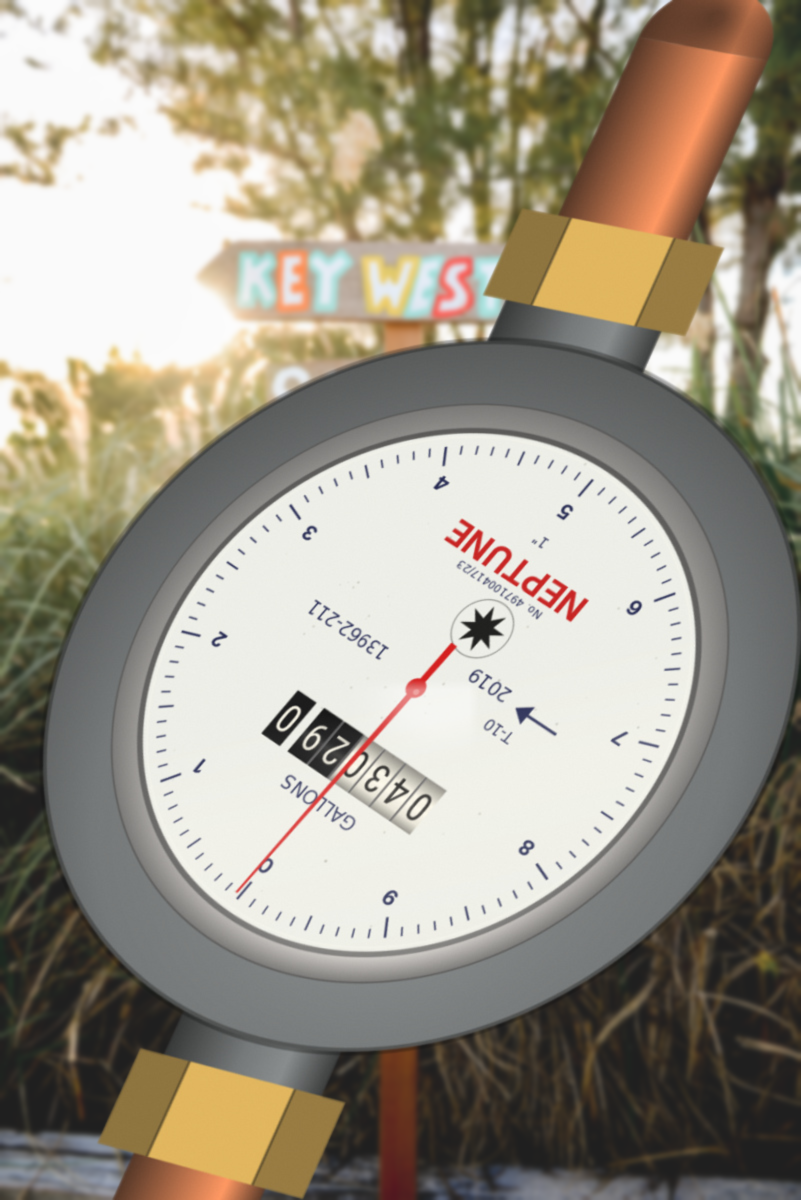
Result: 430290.0 gal
